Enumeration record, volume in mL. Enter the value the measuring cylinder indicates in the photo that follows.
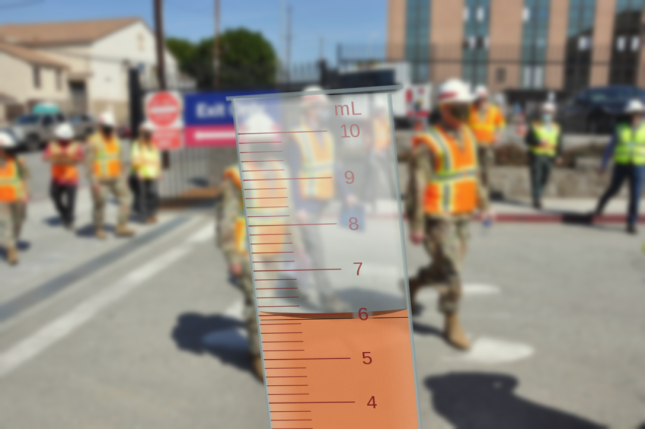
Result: 5.9 mL
